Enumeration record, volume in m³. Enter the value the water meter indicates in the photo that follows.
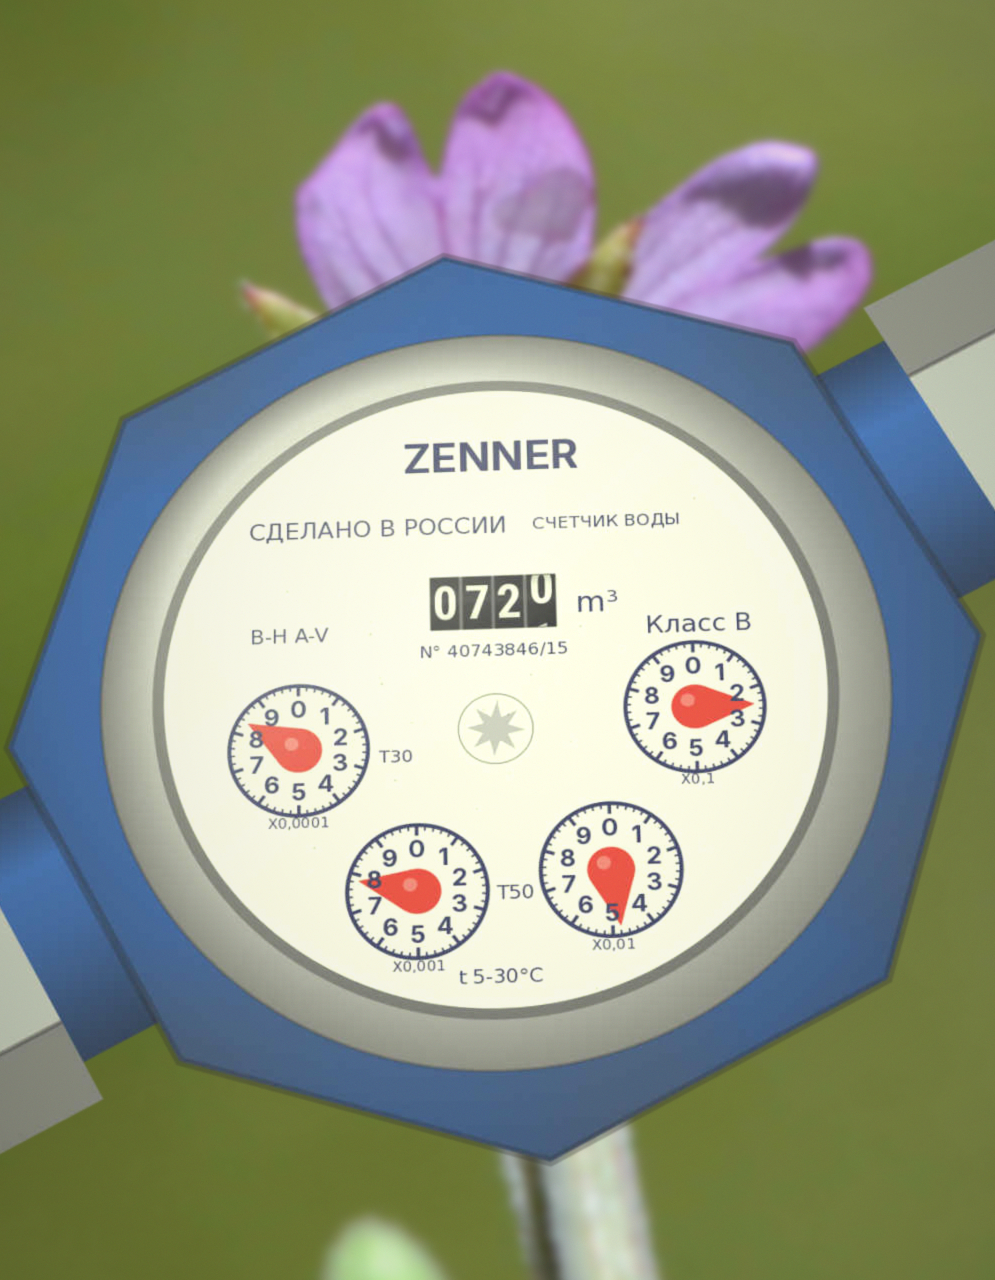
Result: 720.2478 m³
